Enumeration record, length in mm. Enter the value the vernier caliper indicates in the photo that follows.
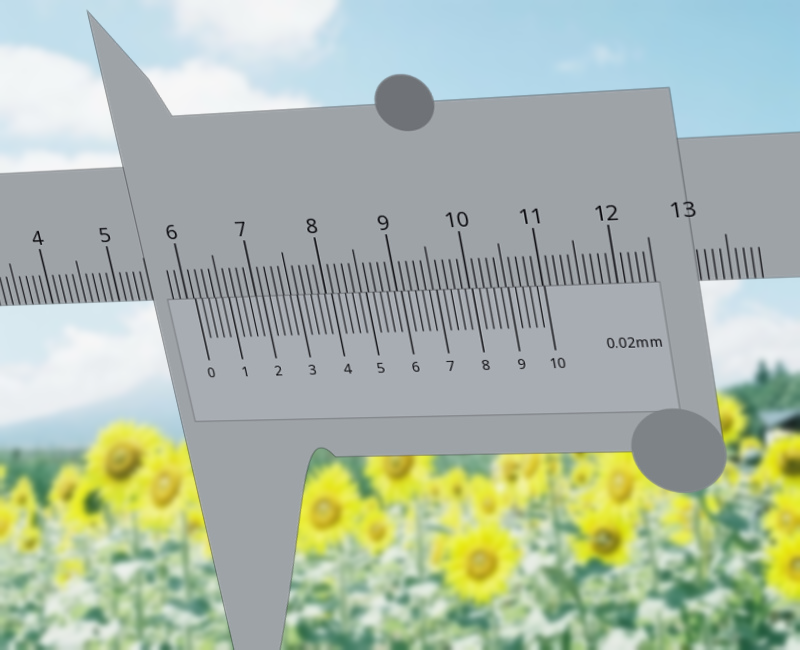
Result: 61.2 mm
